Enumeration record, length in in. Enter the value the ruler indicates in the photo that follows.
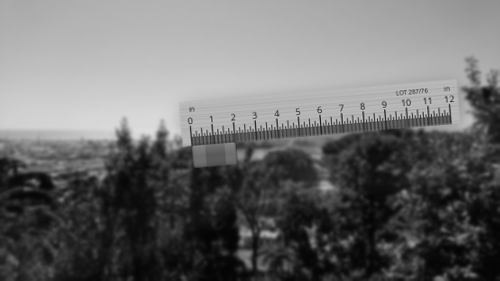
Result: 2 in
